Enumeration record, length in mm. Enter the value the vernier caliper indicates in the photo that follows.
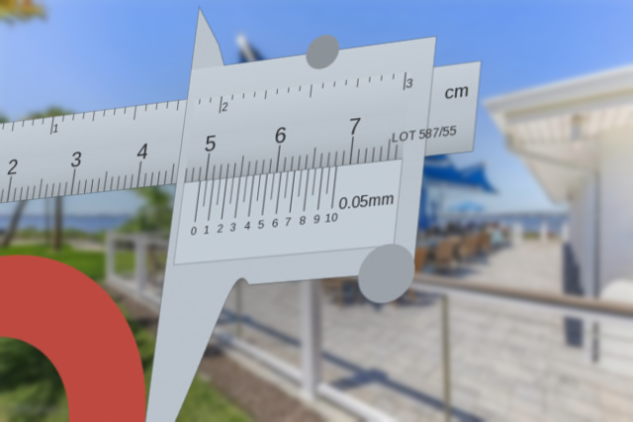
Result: 49.2 mm
